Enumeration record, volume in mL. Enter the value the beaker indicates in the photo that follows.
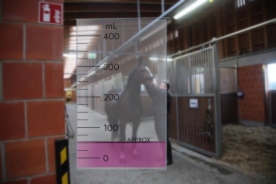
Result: 50 mL
